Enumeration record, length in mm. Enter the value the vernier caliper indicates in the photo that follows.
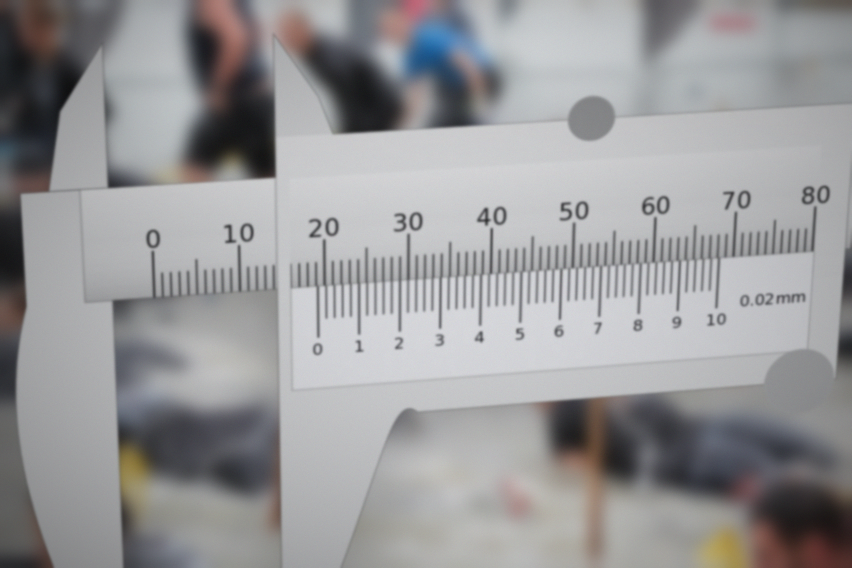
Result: 19.2 mm
